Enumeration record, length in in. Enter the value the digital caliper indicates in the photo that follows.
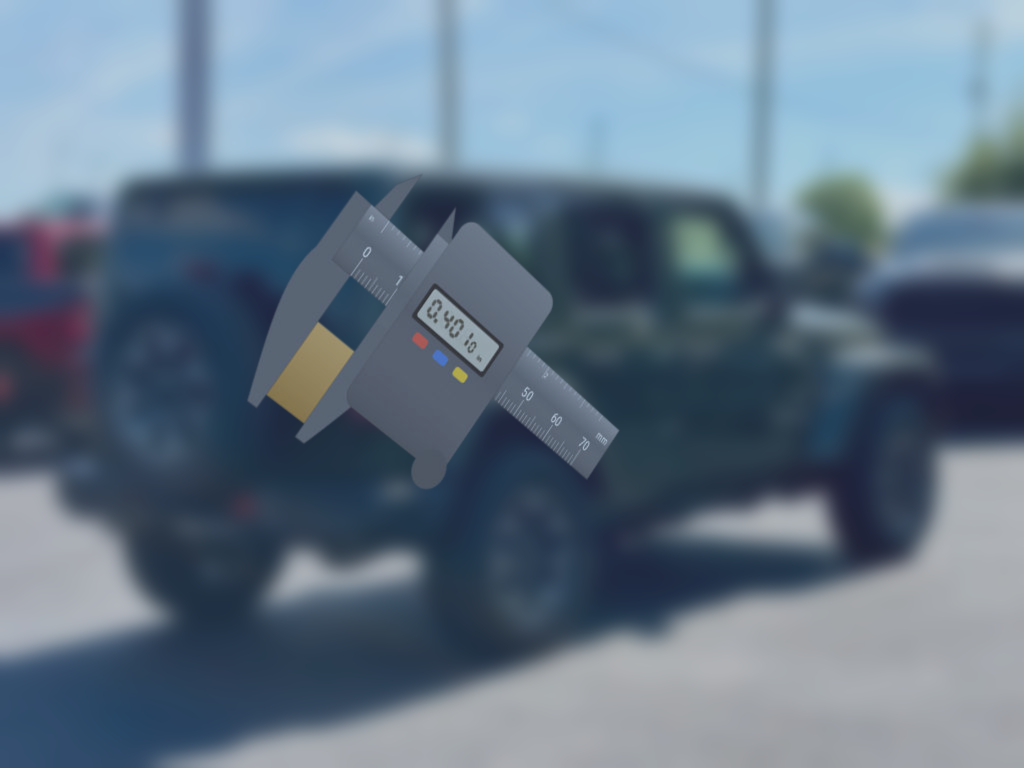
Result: 0.4010 in
